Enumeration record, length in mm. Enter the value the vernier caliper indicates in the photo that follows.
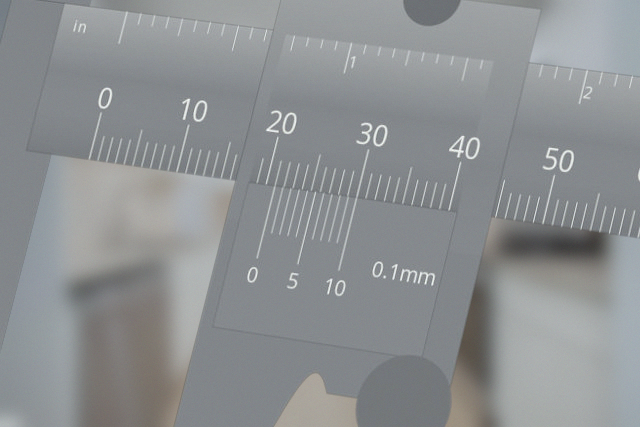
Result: 21.0 mm
